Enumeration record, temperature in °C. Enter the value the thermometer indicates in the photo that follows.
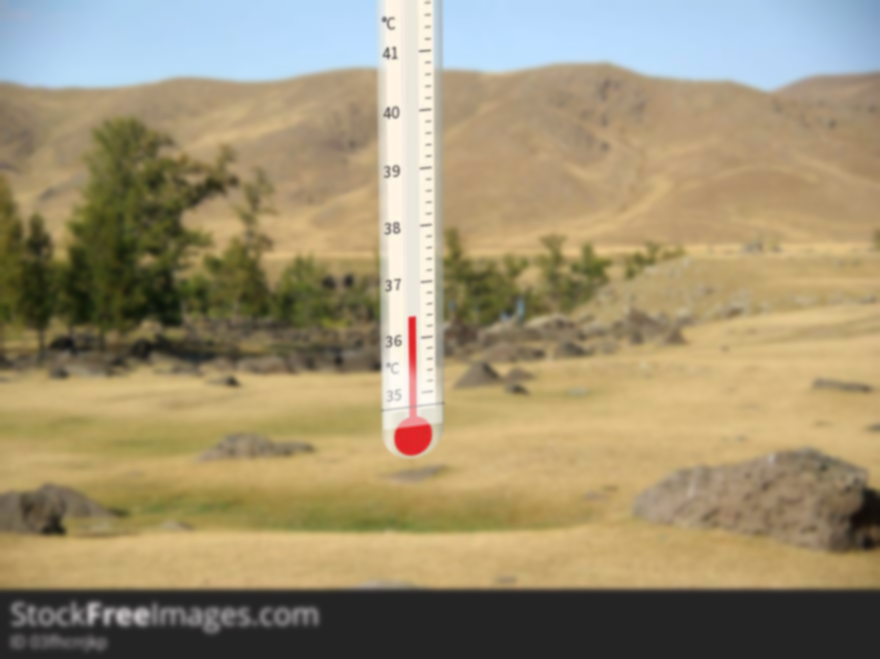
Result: 36.4 °C
